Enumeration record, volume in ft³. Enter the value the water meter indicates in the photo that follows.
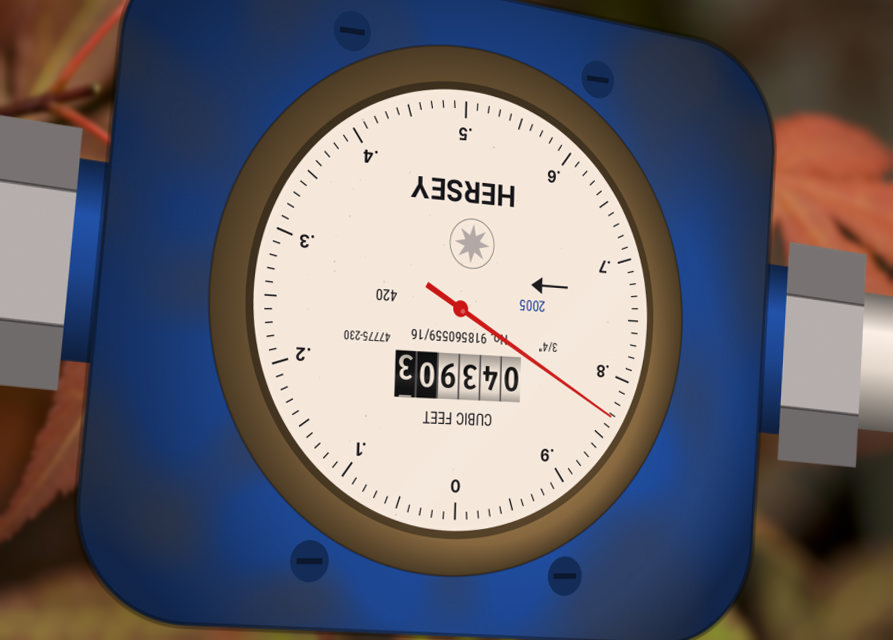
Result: 43902.83 ft³
